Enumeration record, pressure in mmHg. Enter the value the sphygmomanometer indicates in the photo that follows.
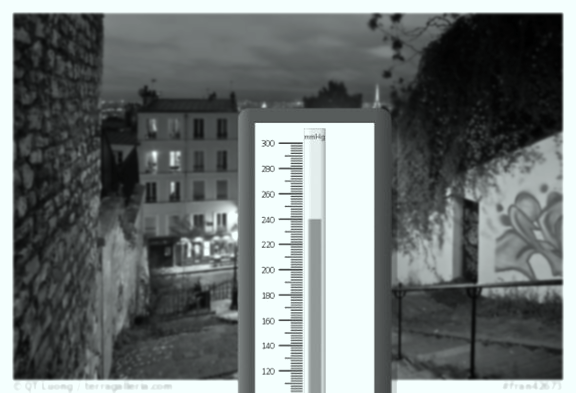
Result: 240 mmHg
